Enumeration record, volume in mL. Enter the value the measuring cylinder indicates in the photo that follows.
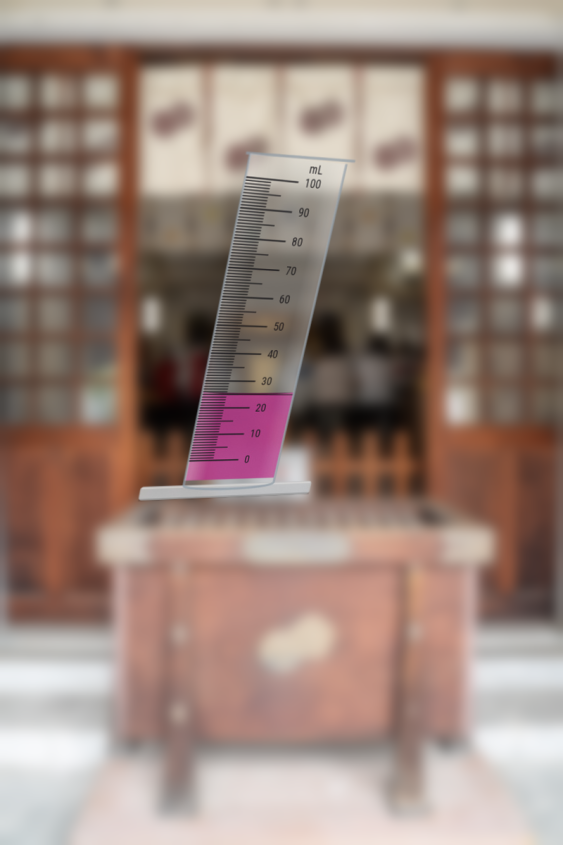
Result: 25 mL
